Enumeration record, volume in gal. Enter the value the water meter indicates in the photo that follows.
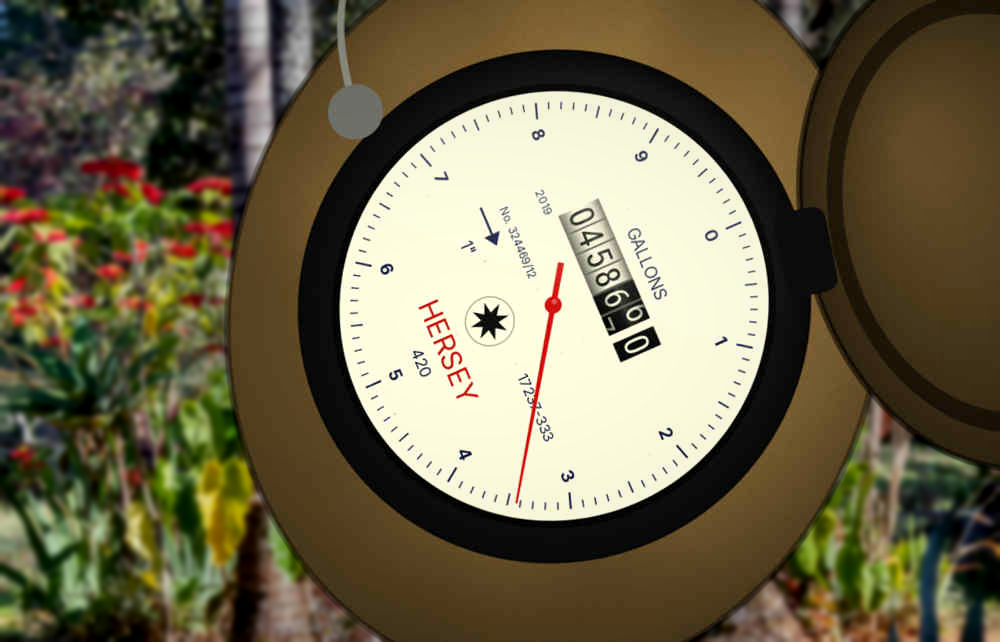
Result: 458663.4 gal
